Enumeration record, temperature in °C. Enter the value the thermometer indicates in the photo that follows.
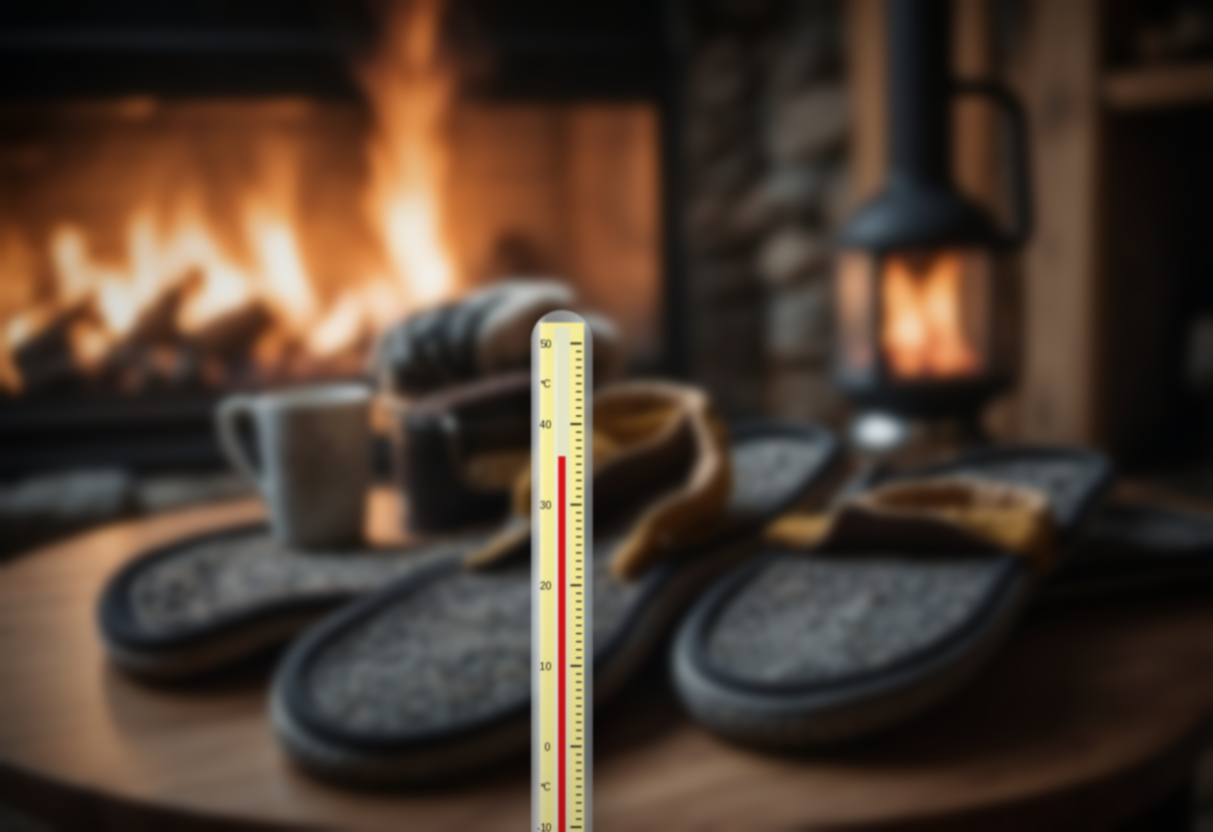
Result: 36 °C
